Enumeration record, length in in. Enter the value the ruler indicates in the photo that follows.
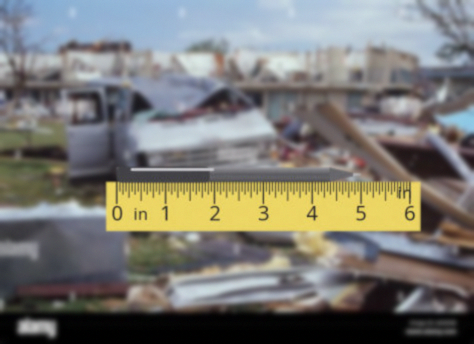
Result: 5 in
